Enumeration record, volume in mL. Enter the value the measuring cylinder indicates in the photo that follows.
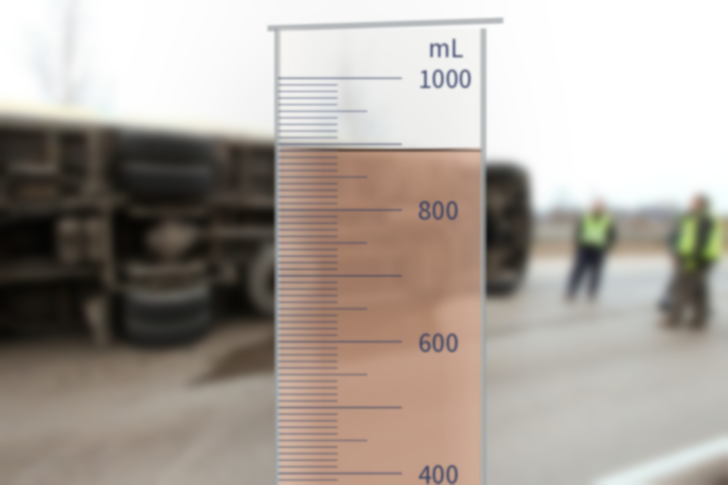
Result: 890 mL
